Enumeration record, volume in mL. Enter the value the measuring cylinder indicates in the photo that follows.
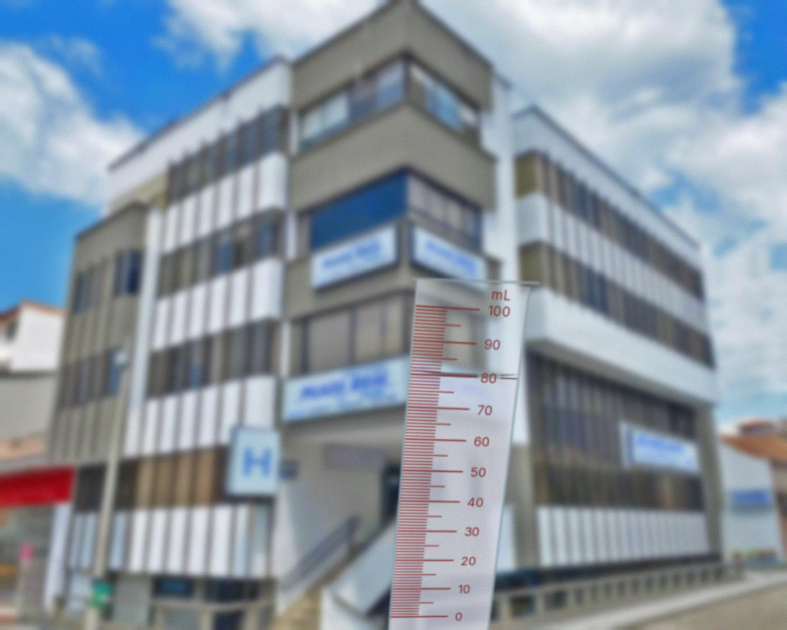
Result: 80 mL
